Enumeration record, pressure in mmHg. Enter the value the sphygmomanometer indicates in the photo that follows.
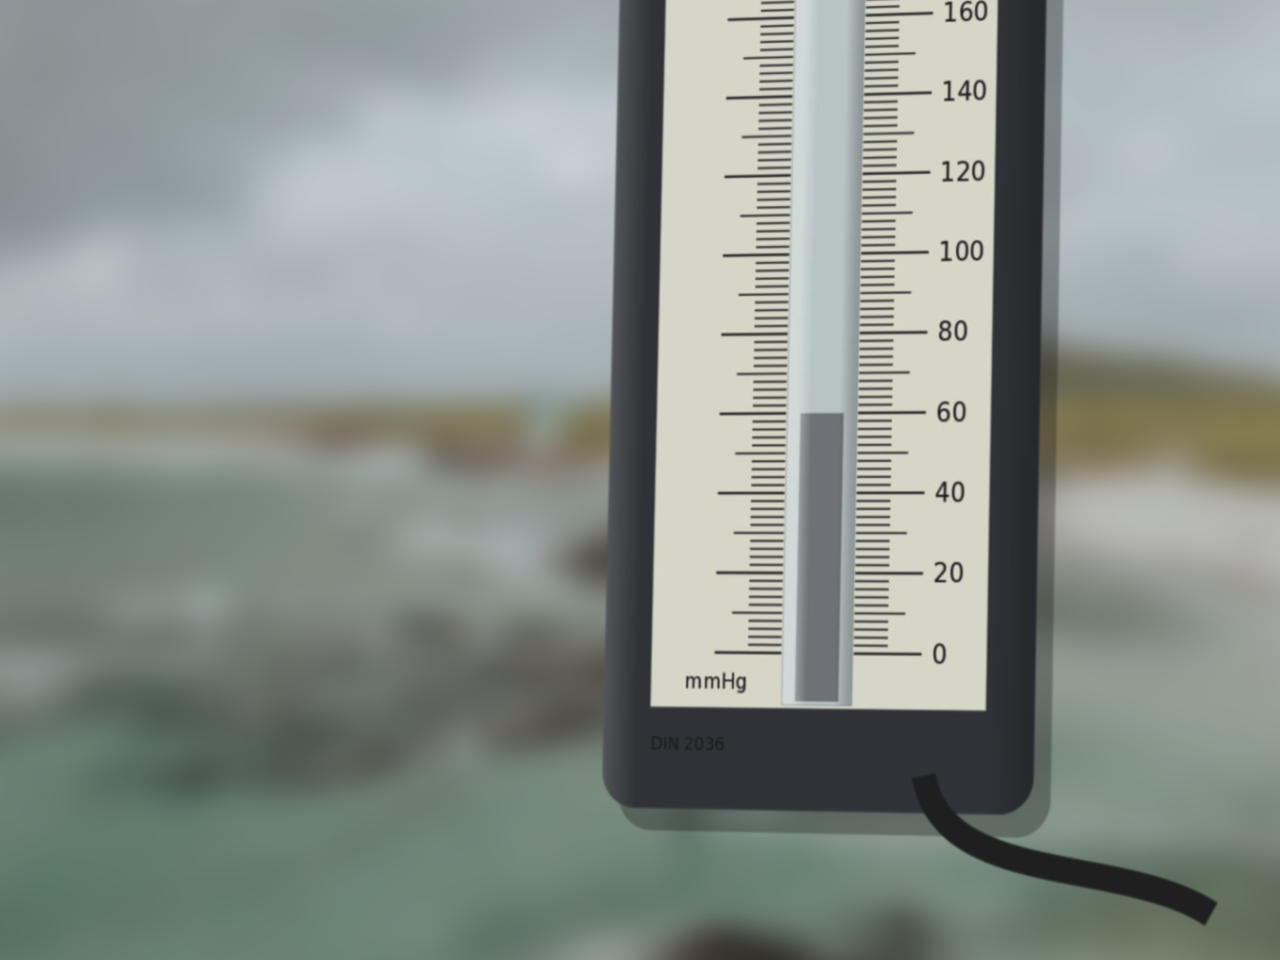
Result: 60 mmHg
